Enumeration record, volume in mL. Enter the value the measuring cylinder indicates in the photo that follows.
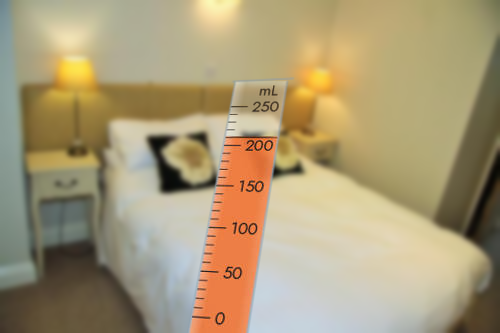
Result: 210 mL
